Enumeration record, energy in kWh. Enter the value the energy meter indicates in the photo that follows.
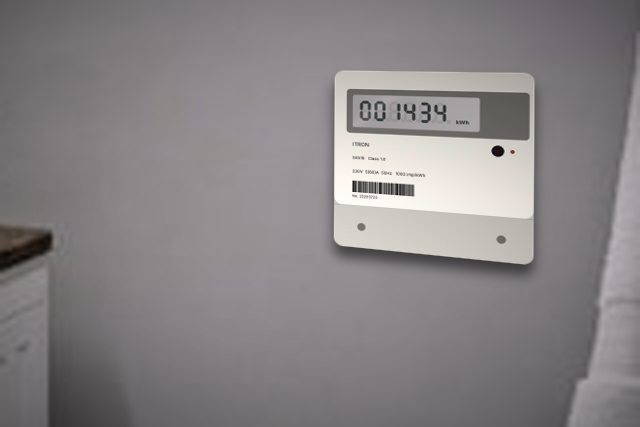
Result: 1434 kWh
